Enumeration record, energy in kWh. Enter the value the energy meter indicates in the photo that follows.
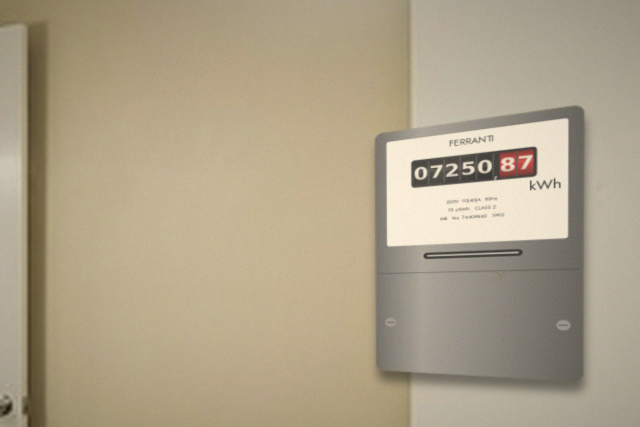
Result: 7250.87 kWh
